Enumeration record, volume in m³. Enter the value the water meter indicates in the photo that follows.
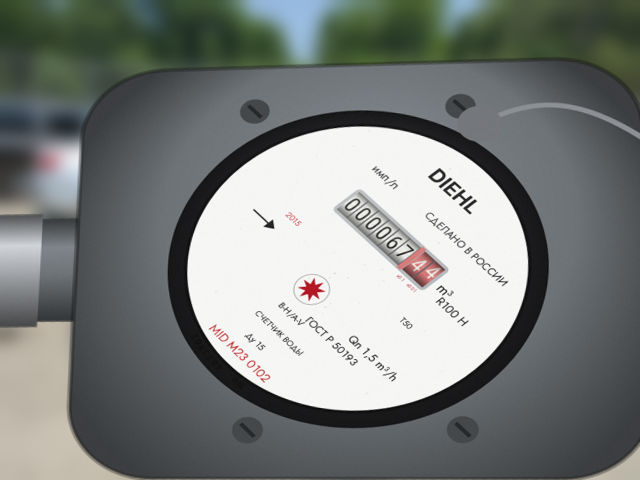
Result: 67.44 m³
